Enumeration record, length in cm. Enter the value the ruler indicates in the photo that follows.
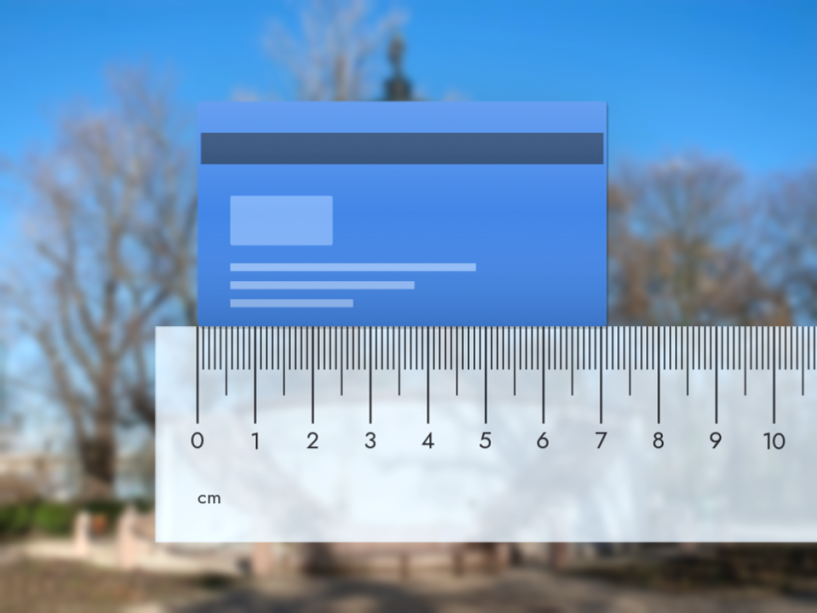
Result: 7.1 cm
